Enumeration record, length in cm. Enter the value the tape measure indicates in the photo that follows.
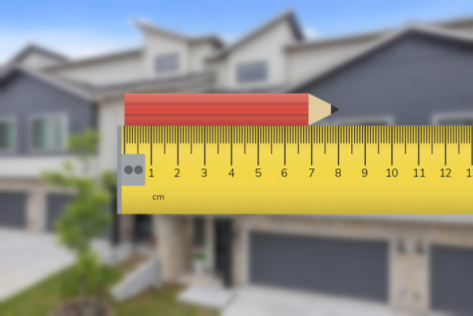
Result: 8 cm
